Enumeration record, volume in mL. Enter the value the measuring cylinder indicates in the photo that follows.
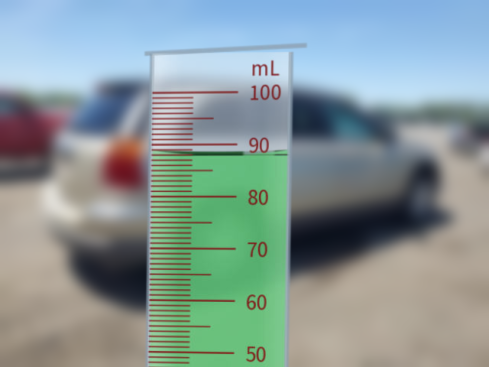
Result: 88 mL
